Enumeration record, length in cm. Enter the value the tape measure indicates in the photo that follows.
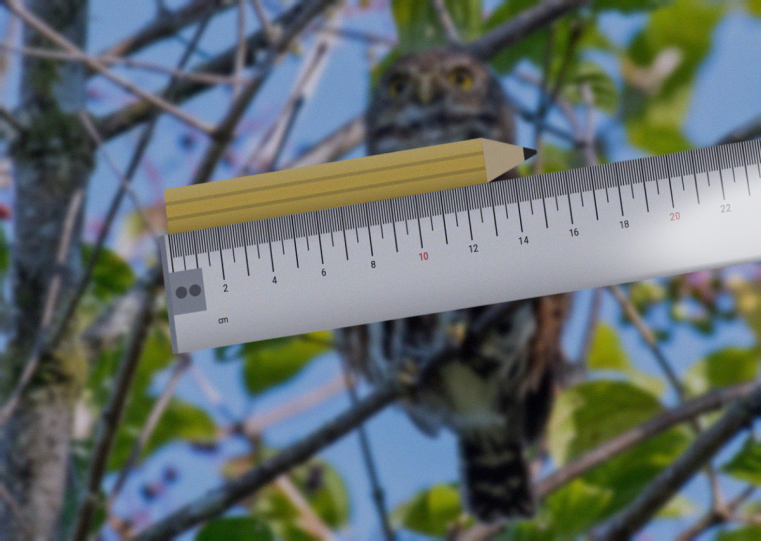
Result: 15 cm
